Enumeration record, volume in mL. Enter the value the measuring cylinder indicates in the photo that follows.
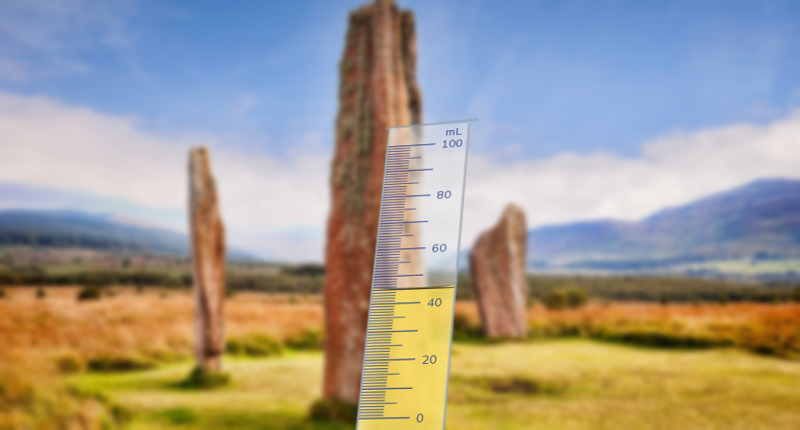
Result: 45 mL
